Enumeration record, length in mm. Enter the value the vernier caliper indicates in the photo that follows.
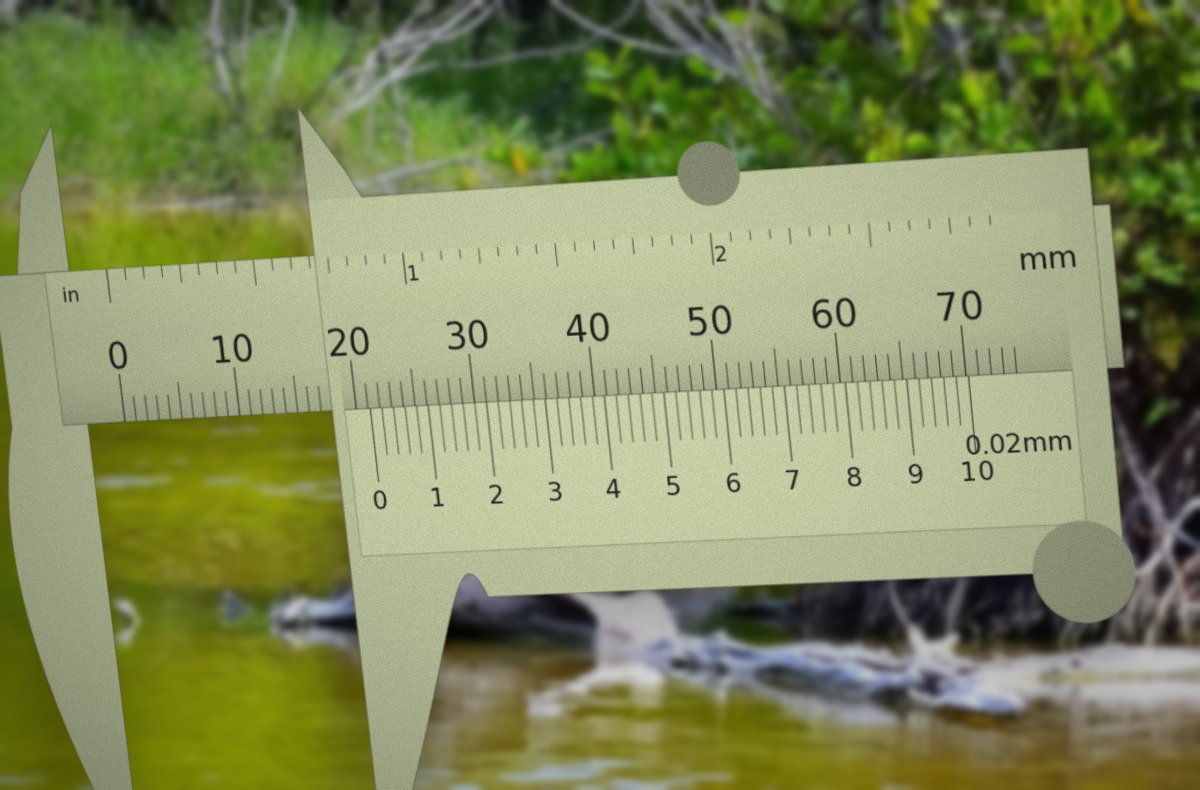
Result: 21.2 mm
